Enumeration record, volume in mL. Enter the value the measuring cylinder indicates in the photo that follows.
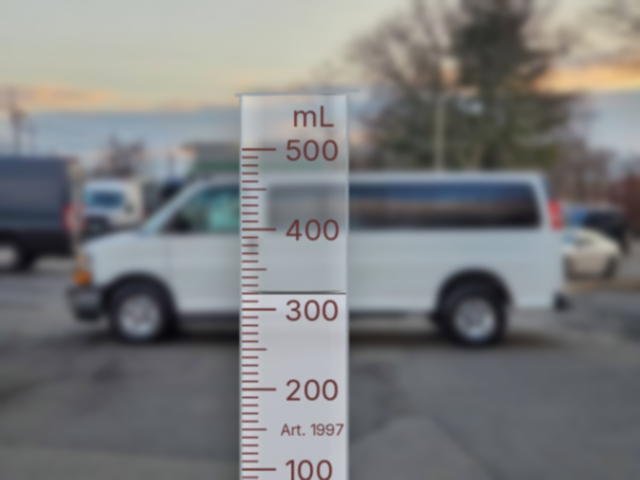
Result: 320 mL
